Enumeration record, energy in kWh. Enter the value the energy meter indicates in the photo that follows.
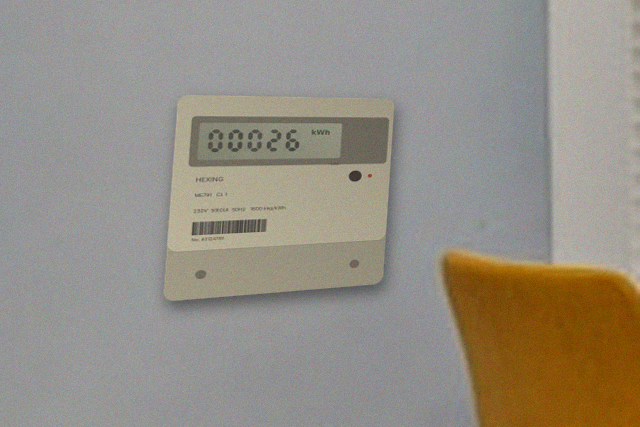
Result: 26 kWh
